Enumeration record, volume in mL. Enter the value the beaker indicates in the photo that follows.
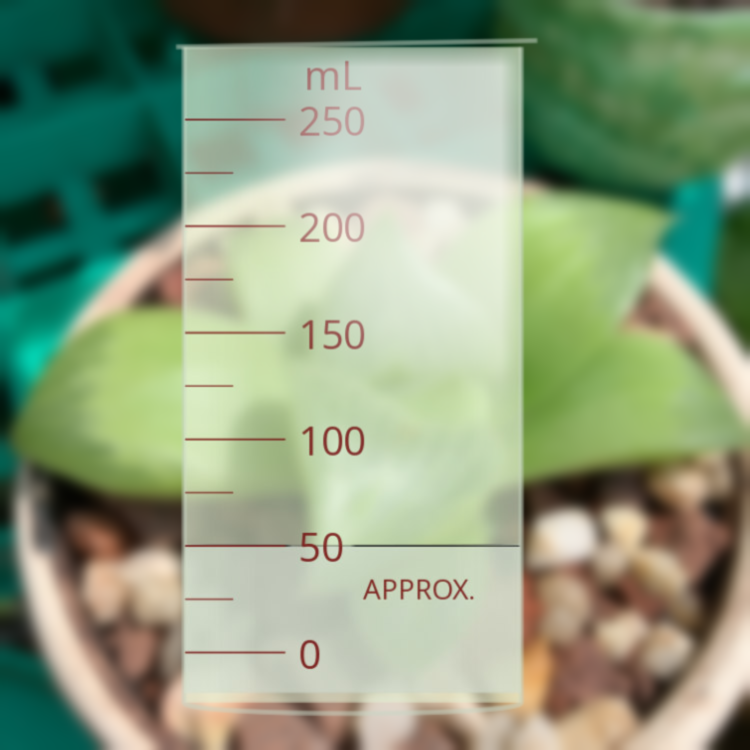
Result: 50 mL
